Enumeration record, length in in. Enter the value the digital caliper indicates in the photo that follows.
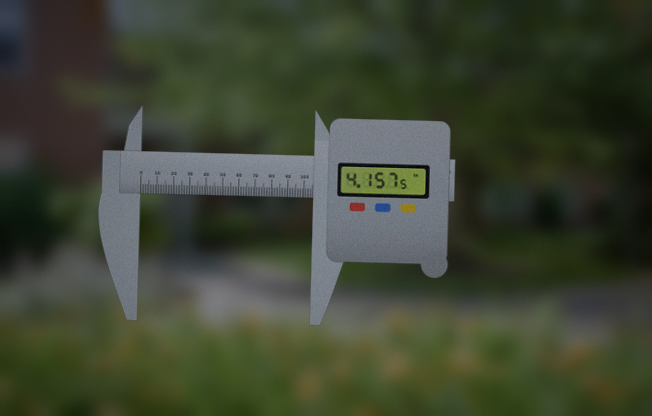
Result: 4.1575 in
